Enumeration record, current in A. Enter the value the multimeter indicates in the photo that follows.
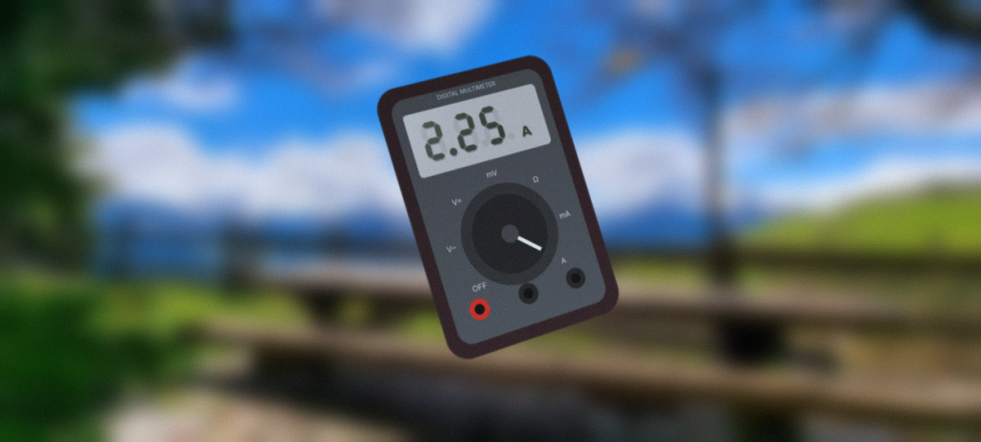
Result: 2.25 A
